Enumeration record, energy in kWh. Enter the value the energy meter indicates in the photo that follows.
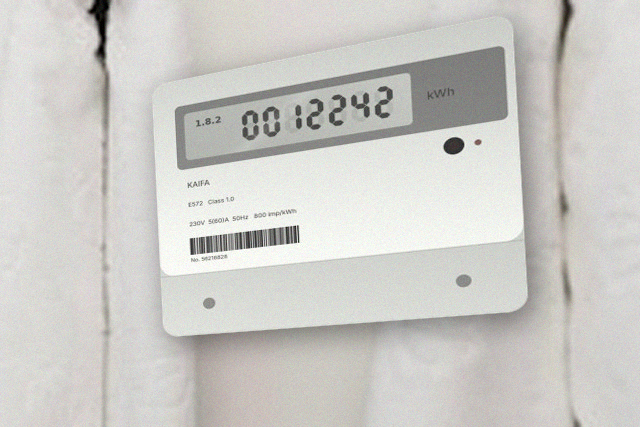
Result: 12242 kWh
